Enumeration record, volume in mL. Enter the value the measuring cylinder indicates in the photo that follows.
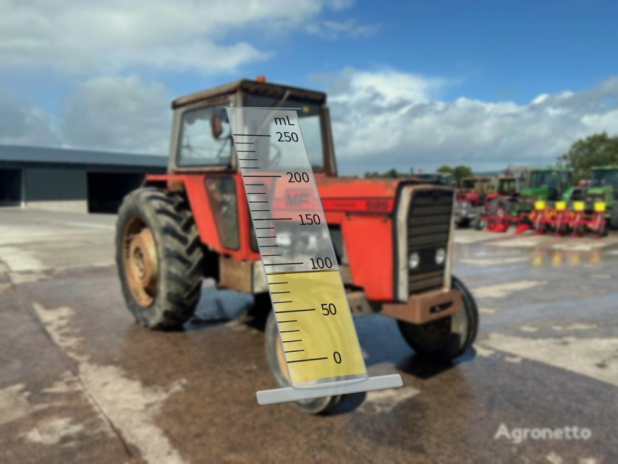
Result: 90 mL
